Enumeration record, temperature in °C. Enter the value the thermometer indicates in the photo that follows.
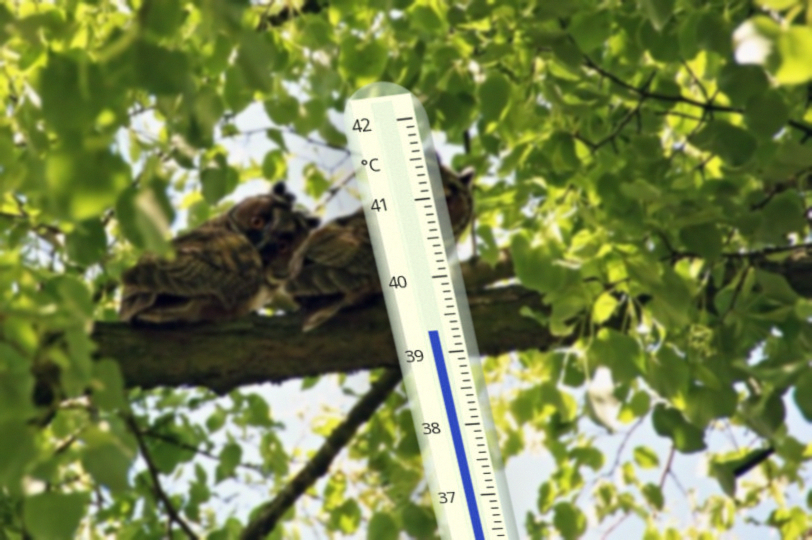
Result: 39.3 °C
